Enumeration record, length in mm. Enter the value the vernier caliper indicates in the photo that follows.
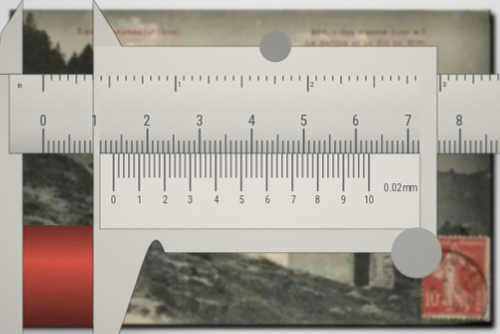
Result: 13.5 mm
